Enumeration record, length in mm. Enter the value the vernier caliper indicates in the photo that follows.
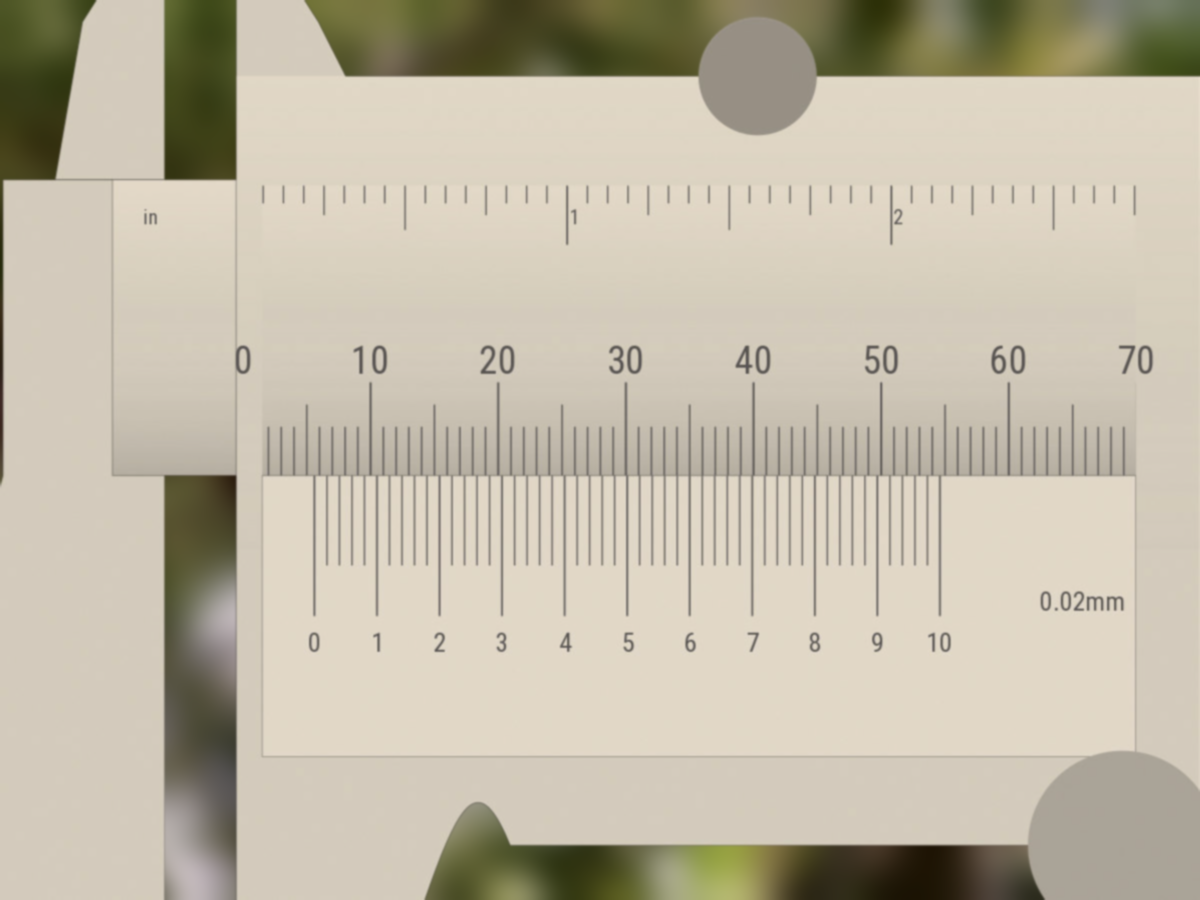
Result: 5.6 mm
